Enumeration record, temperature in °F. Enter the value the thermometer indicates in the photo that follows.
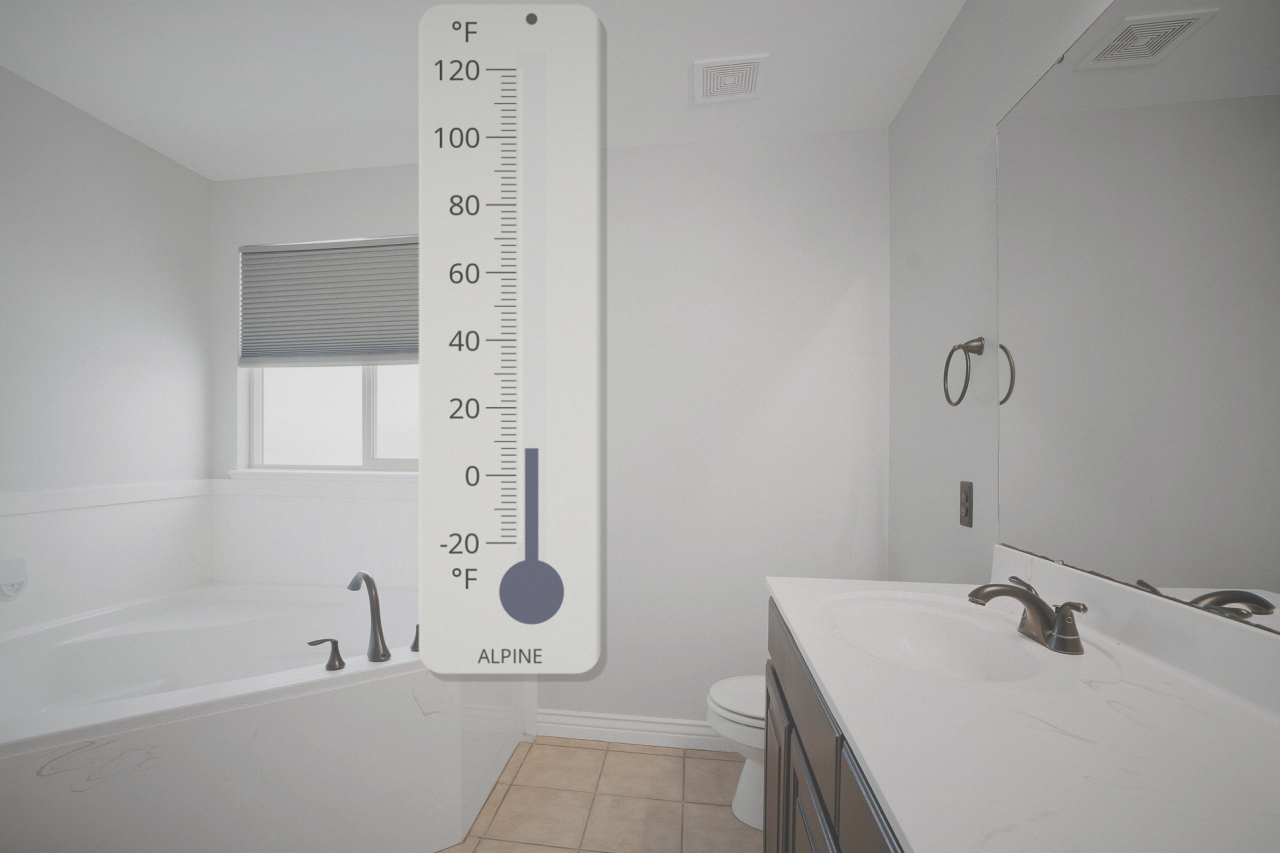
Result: 8 °F
